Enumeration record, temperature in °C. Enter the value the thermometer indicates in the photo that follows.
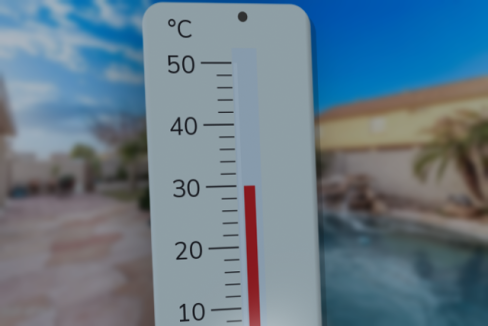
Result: 30 °C
